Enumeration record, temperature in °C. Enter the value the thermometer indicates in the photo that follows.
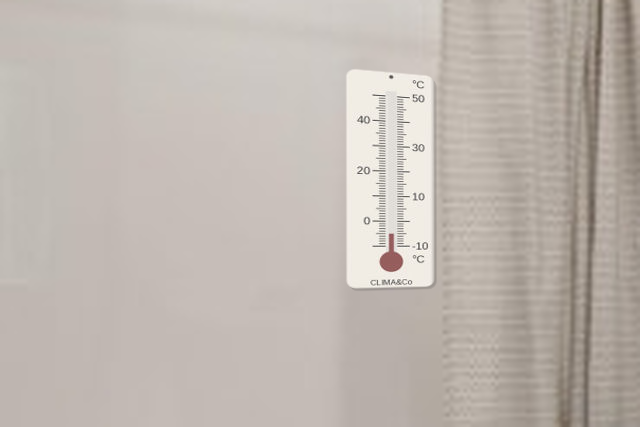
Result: -5 °C
